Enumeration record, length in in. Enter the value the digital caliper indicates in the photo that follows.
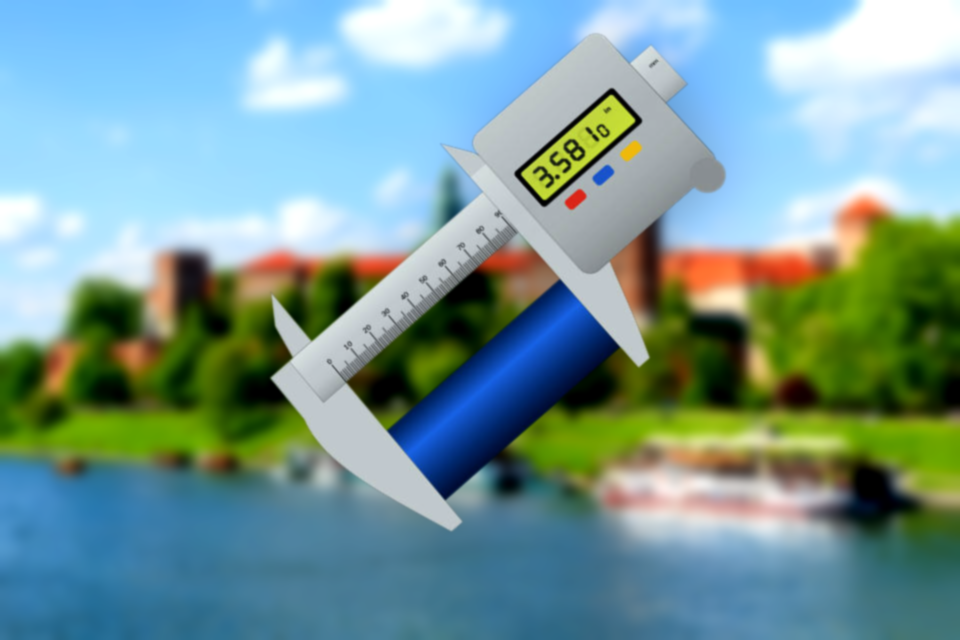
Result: 3.5810 in
